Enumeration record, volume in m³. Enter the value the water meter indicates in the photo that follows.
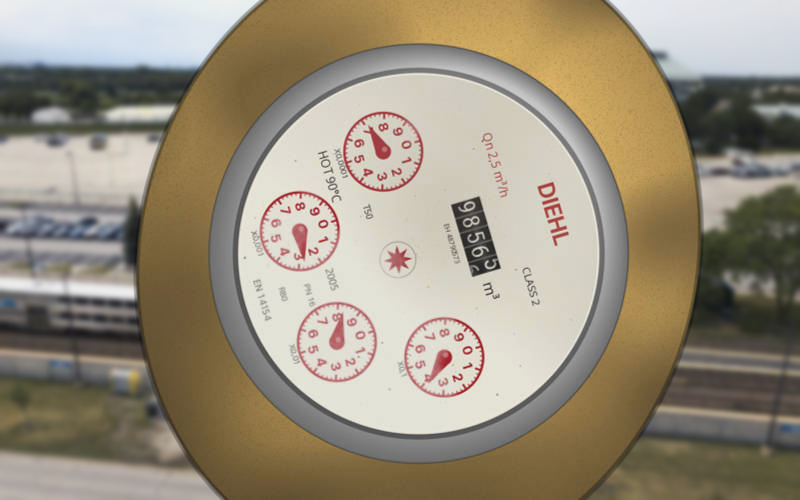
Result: 98565.3827 m³
